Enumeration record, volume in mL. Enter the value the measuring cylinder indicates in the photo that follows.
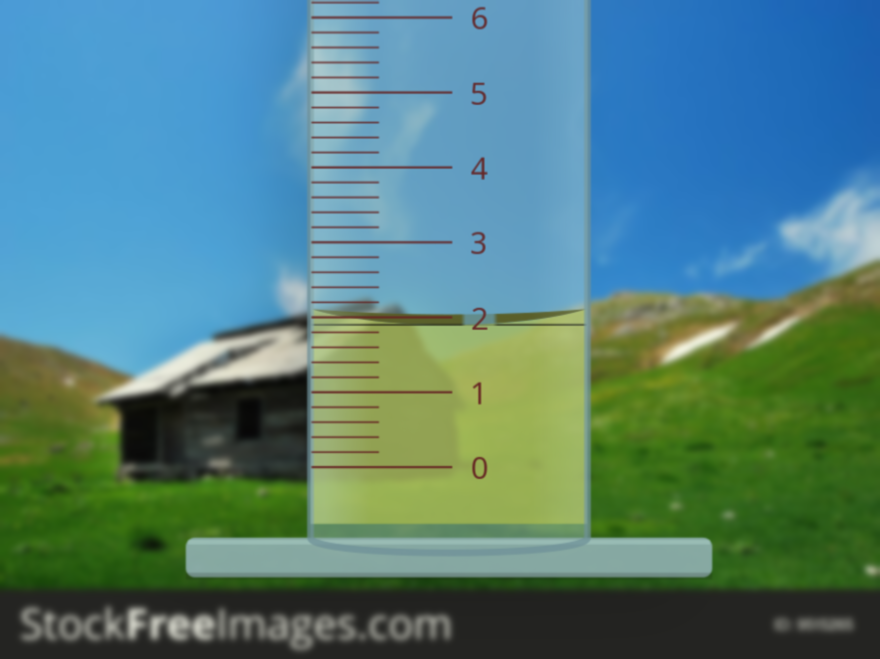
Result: 1.9 mL
